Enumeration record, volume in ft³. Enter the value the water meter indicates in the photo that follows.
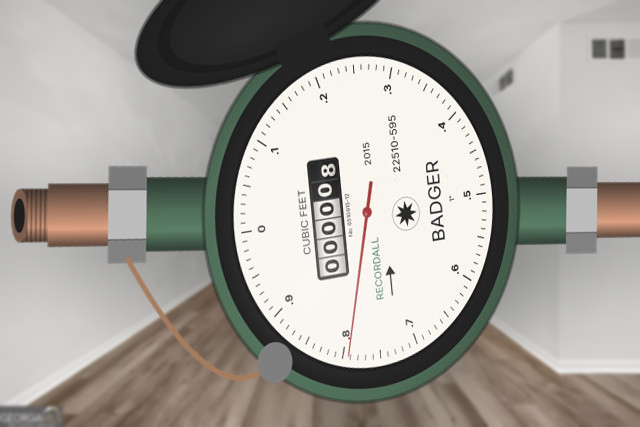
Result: 7.79 ft³
